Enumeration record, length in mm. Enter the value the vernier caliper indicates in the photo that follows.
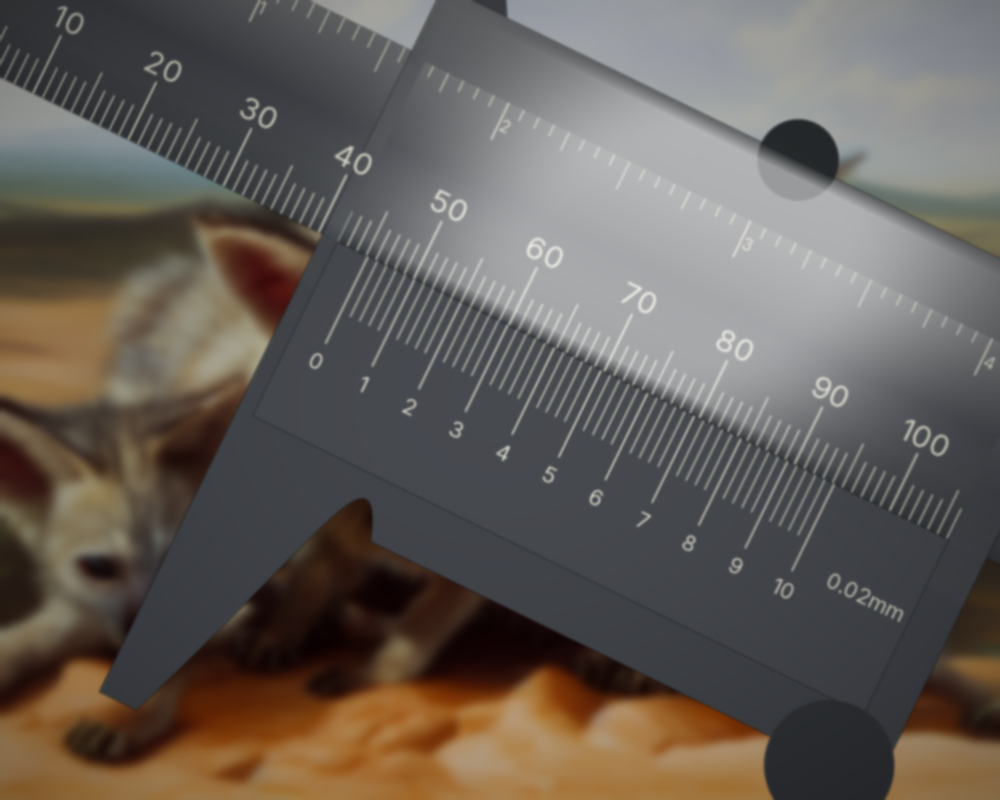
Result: 45.2 mm
